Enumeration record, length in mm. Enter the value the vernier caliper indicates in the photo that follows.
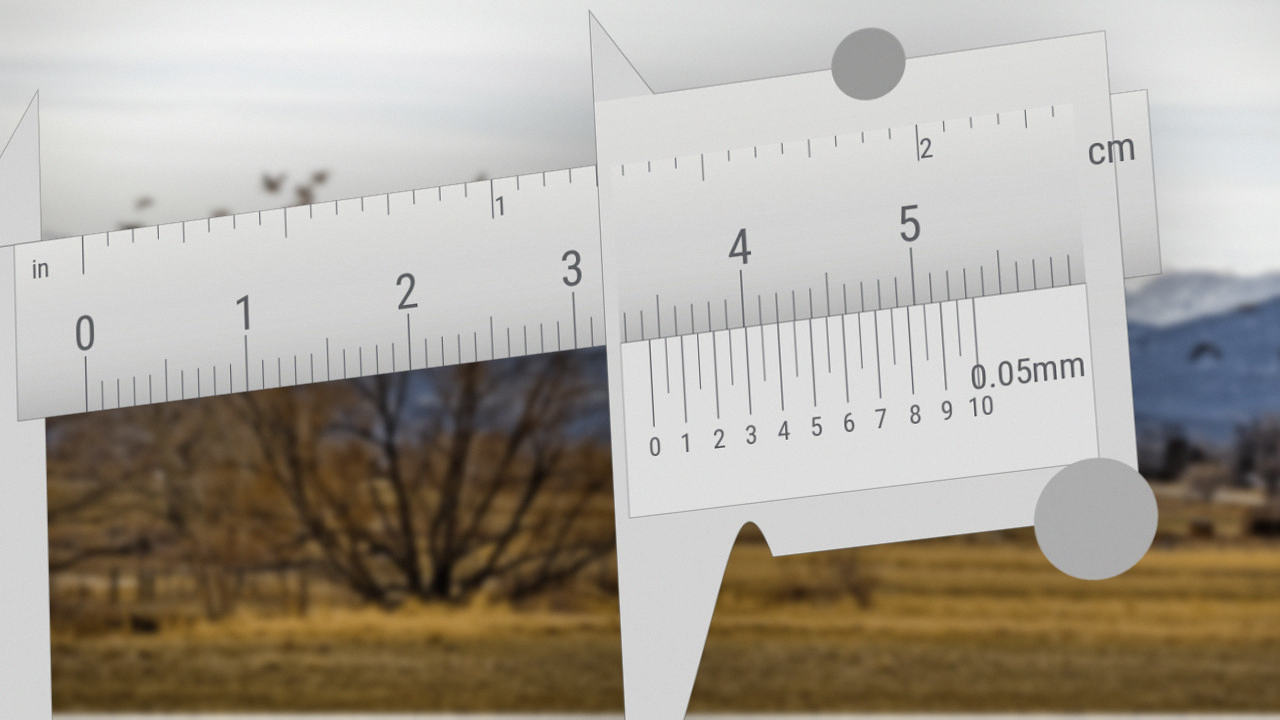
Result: 34.4 mm
